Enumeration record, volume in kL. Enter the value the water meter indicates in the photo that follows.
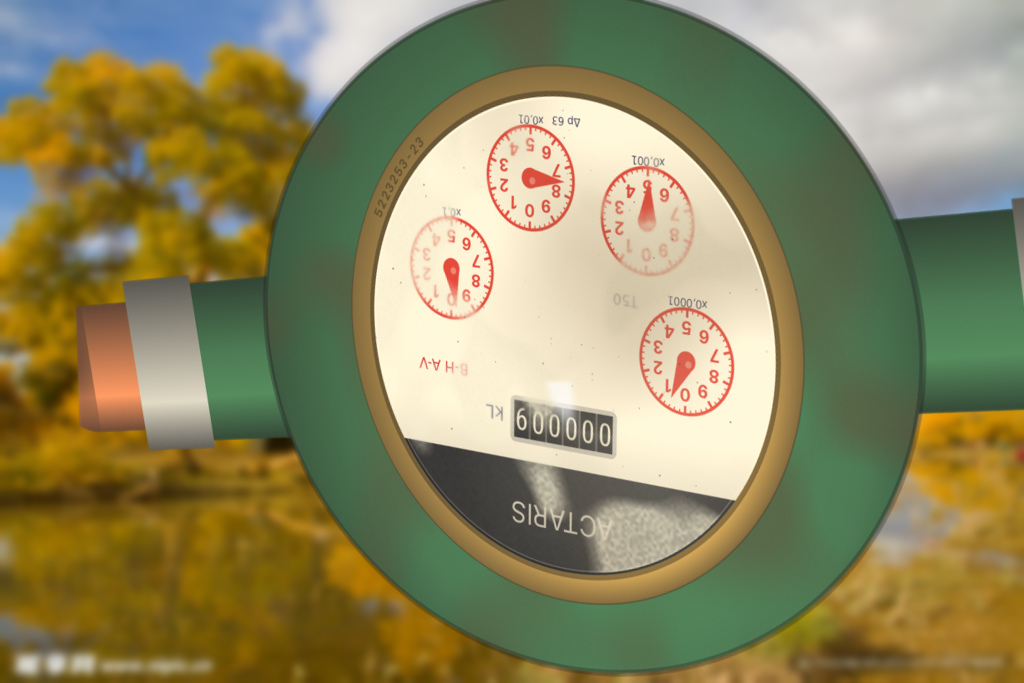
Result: 8.9750 kL
